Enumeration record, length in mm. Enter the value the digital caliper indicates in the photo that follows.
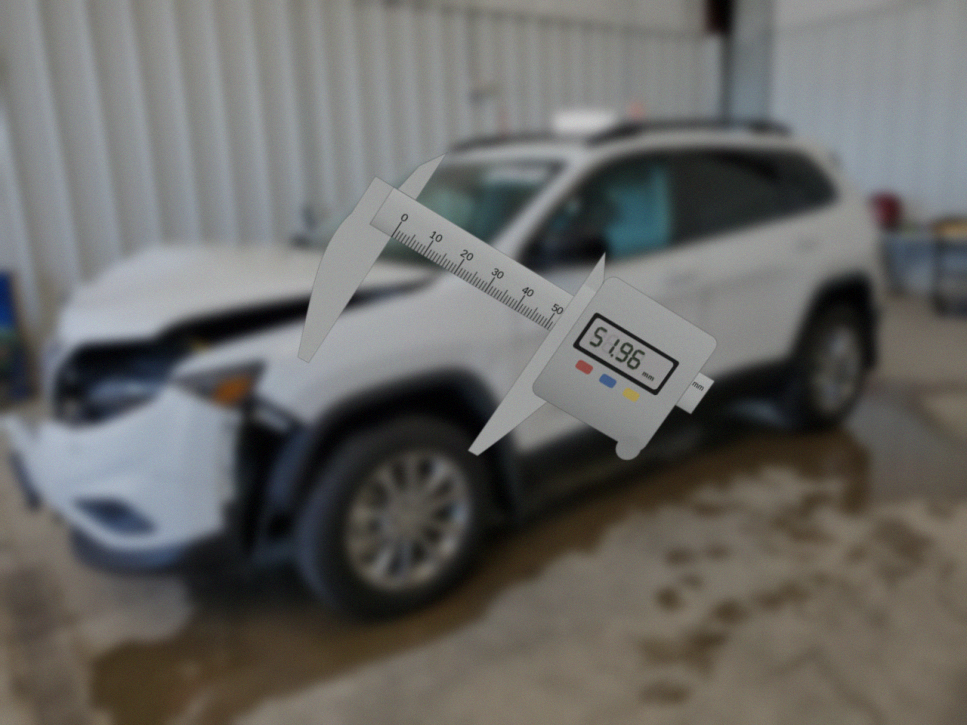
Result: 51.96 mm
